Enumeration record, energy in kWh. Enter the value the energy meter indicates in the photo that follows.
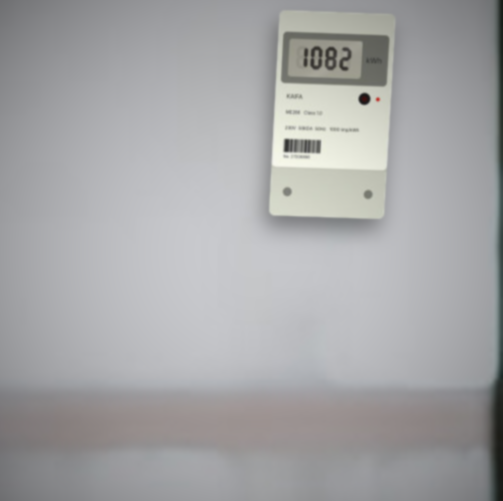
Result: 1082 kWh
